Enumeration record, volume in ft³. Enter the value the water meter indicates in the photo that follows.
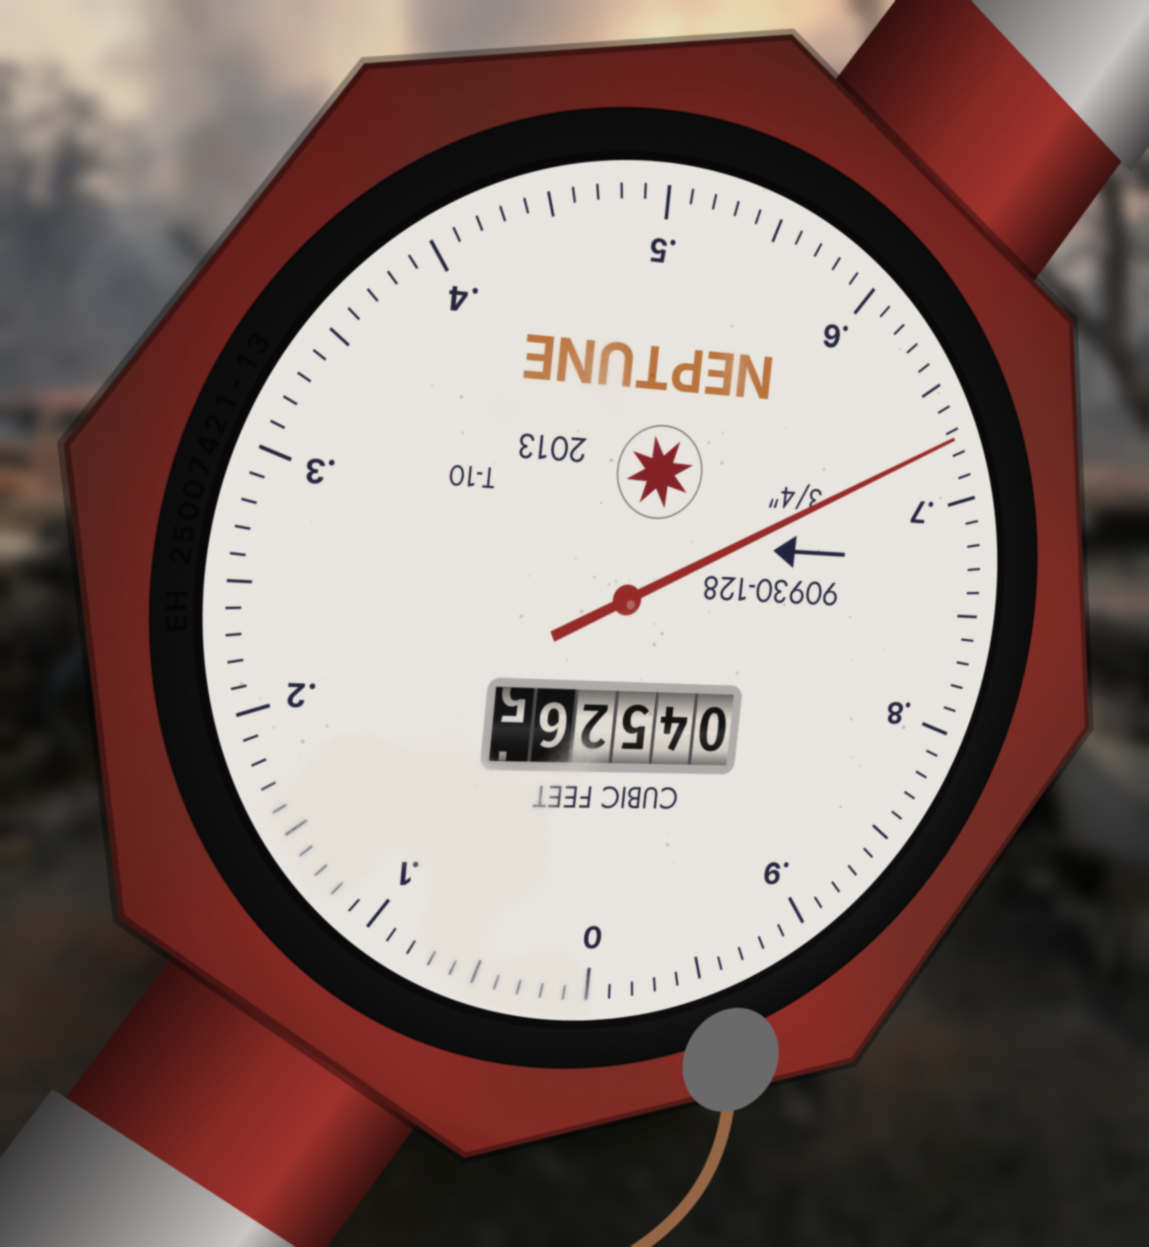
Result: 45264.67 ft³
